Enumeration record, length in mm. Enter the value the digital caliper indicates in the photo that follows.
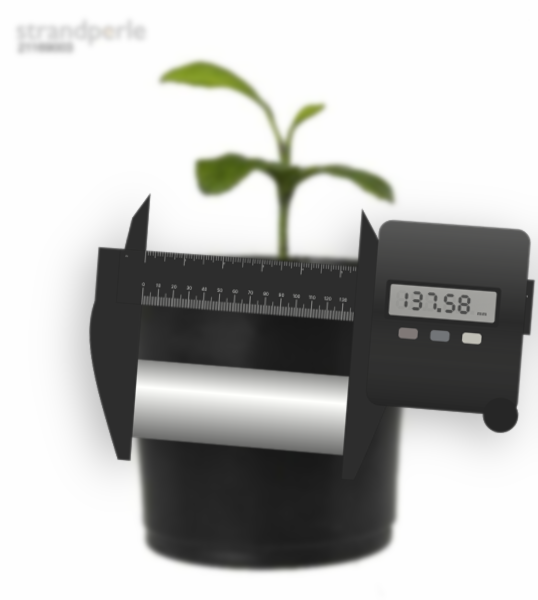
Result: 137.58 mm
